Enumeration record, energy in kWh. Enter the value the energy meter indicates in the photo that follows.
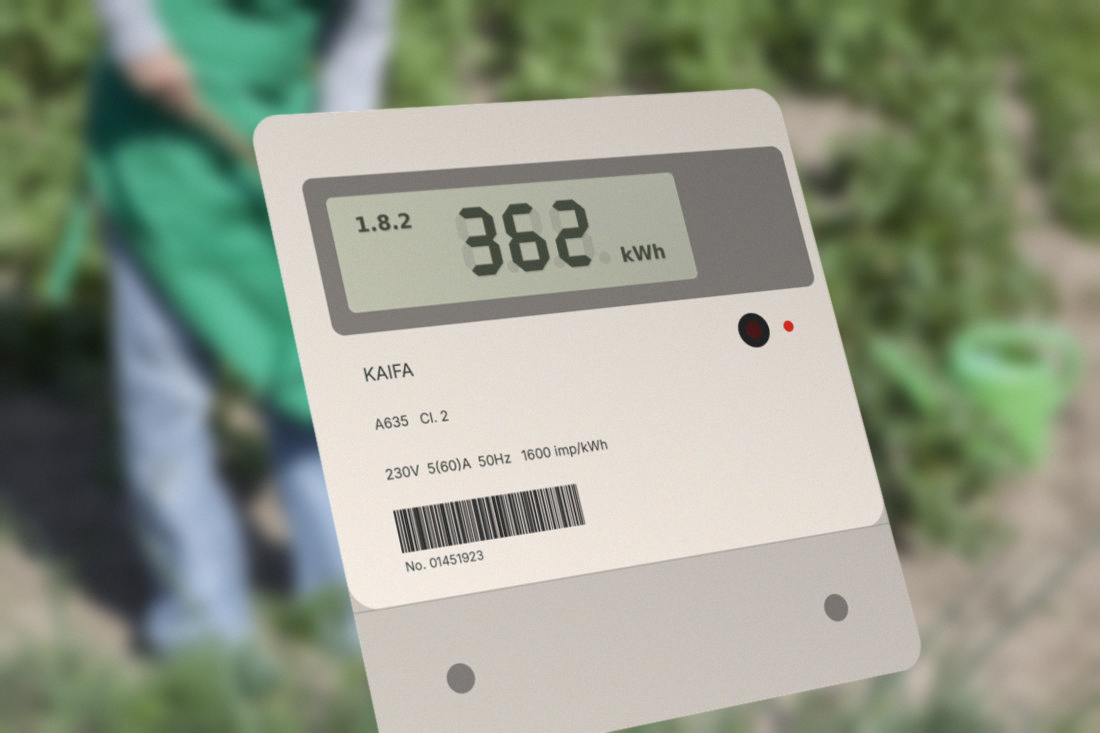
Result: 362 kWh
